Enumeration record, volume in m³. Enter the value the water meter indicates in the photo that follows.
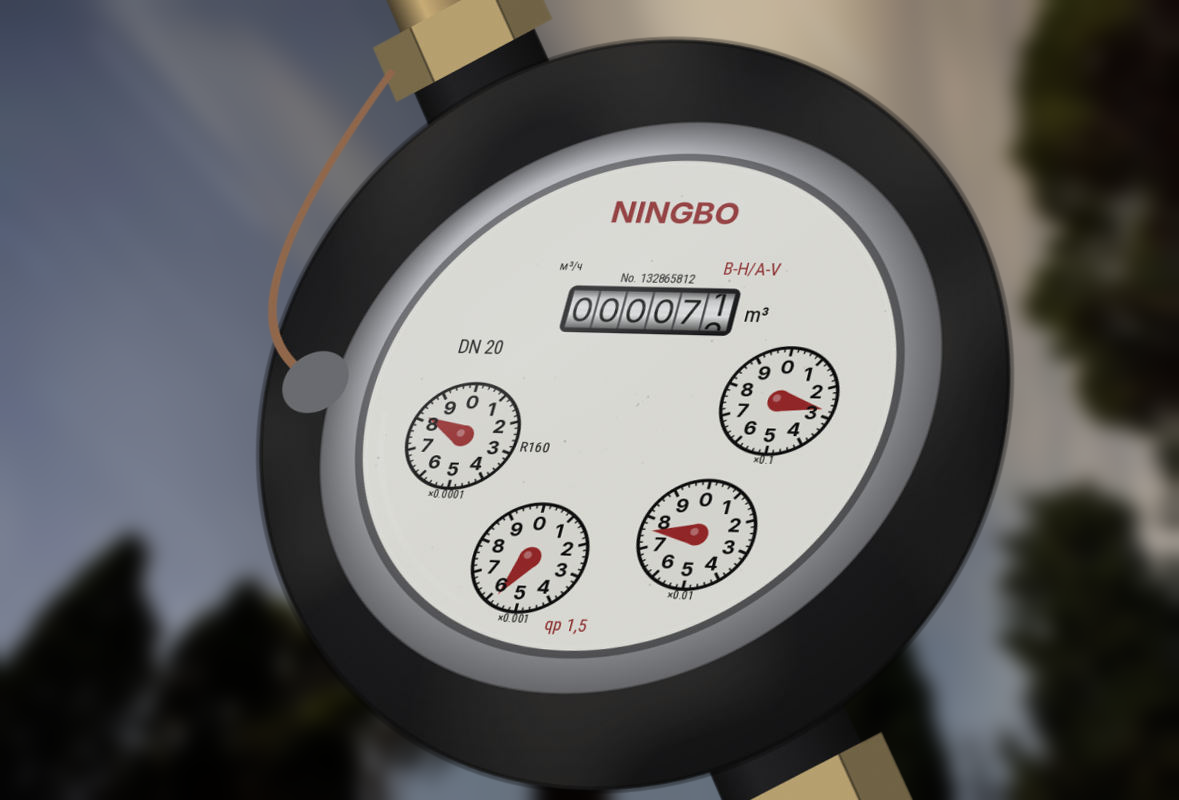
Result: 71.2758 m³
